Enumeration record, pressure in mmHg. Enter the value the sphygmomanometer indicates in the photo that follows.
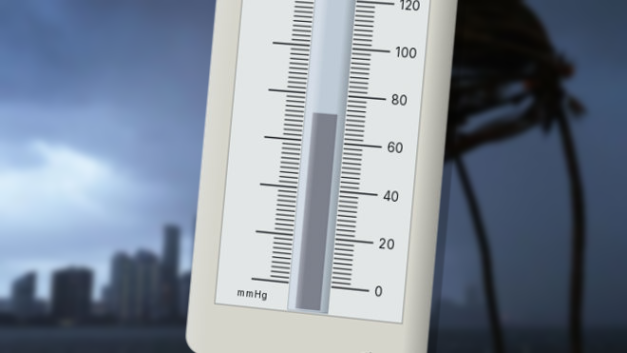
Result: 72 mmHg
